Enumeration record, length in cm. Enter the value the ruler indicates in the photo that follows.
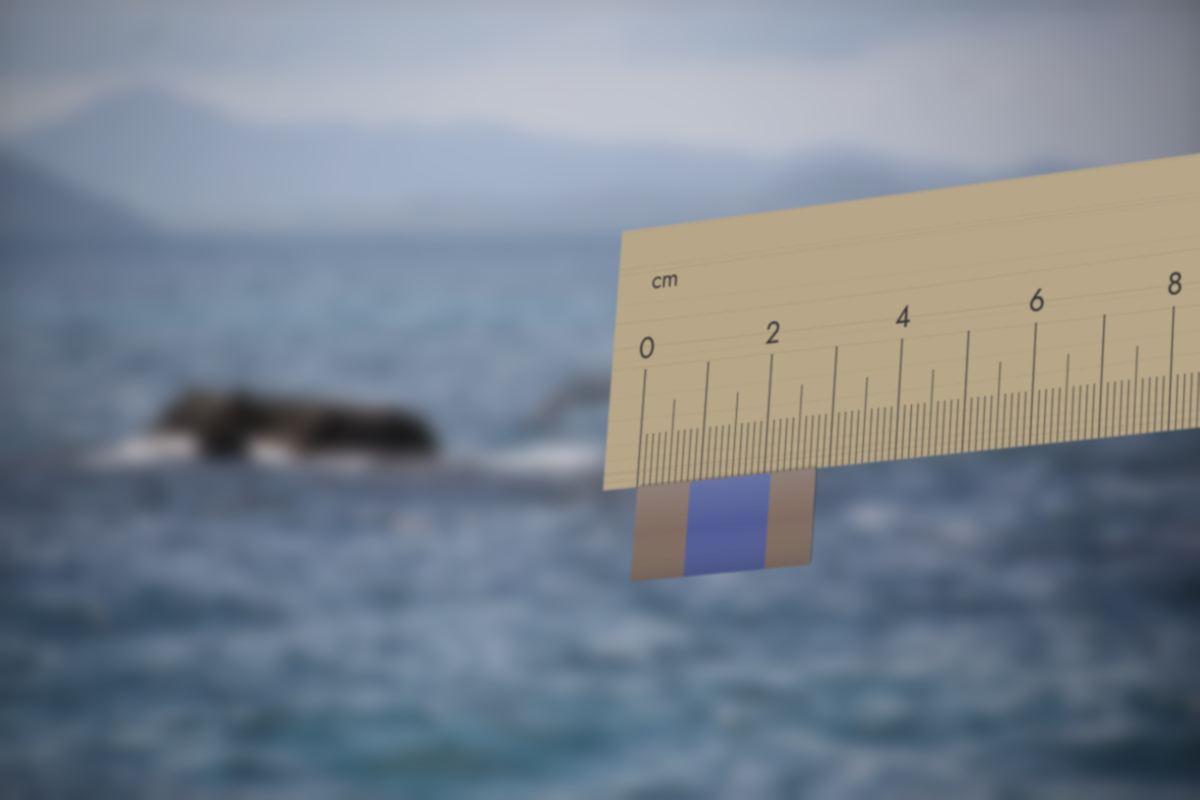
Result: 2.8 cm
